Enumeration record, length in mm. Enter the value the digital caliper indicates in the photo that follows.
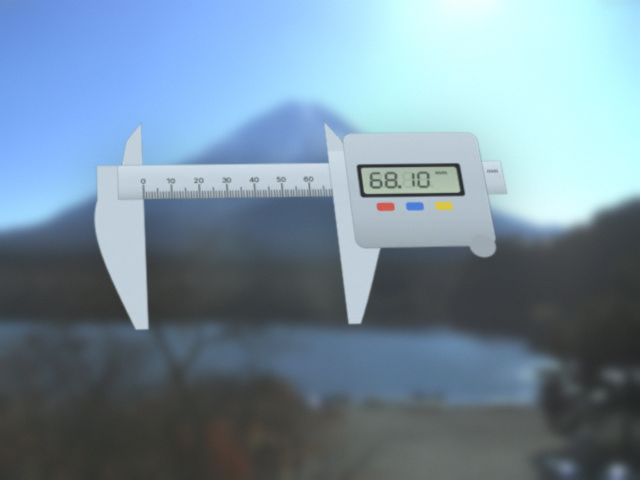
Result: 68.10 mm
